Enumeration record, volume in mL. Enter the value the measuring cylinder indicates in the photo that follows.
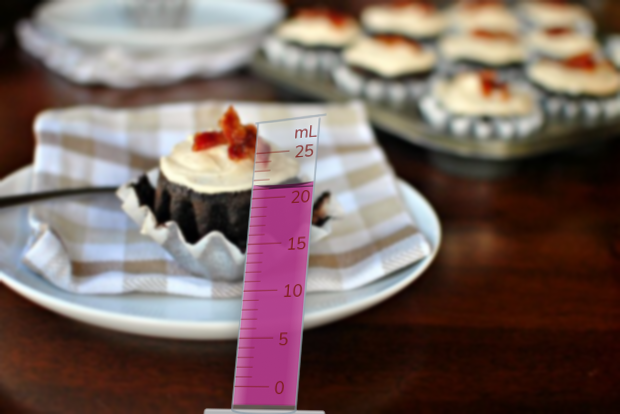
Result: 21 mL
